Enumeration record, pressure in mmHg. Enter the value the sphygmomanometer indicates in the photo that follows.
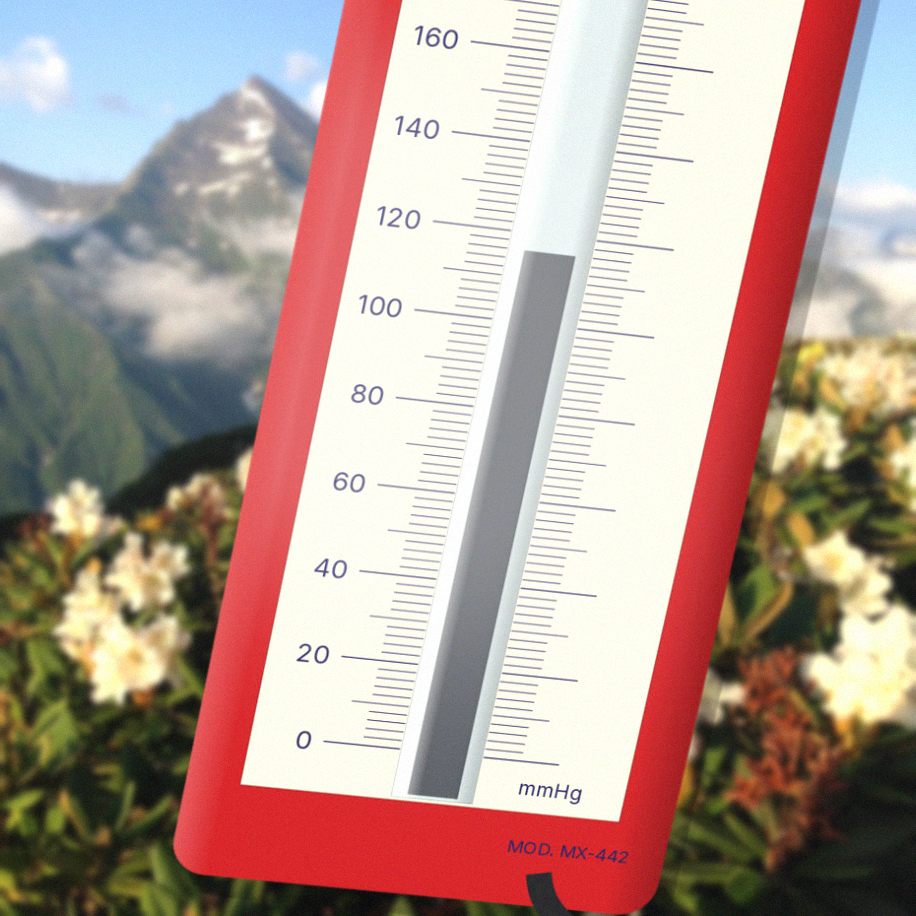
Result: 116 mmHg
